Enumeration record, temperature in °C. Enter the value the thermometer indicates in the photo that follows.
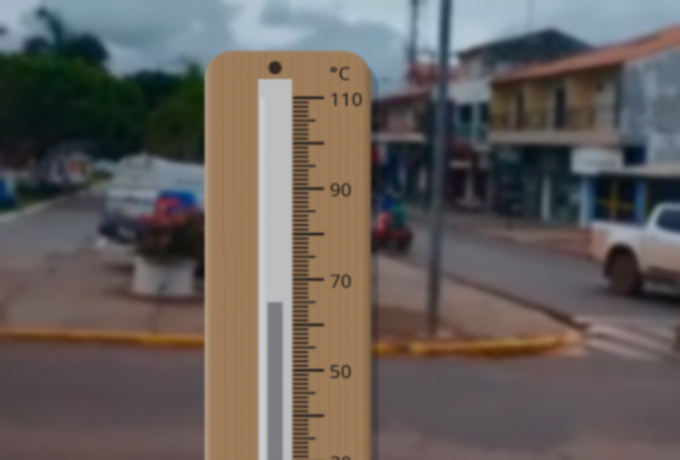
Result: 65 °C
